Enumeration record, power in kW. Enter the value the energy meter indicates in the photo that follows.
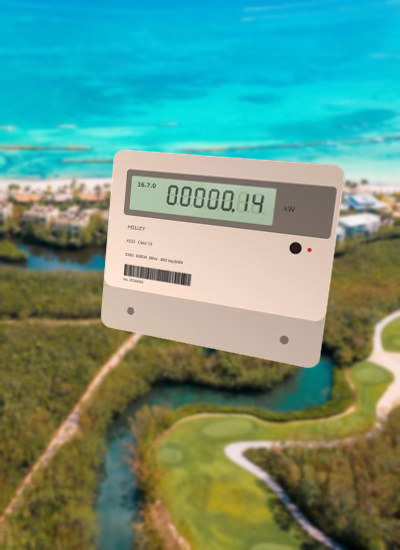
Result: 0.14 kW
